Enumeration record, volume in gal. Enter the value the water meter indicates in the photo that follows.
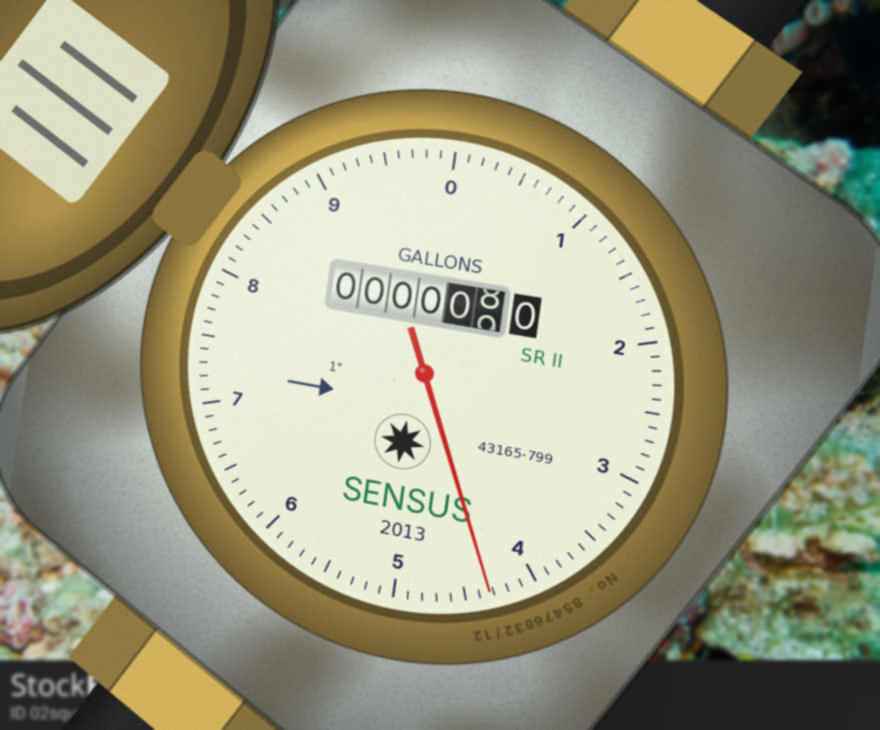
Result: 84.3 gal
